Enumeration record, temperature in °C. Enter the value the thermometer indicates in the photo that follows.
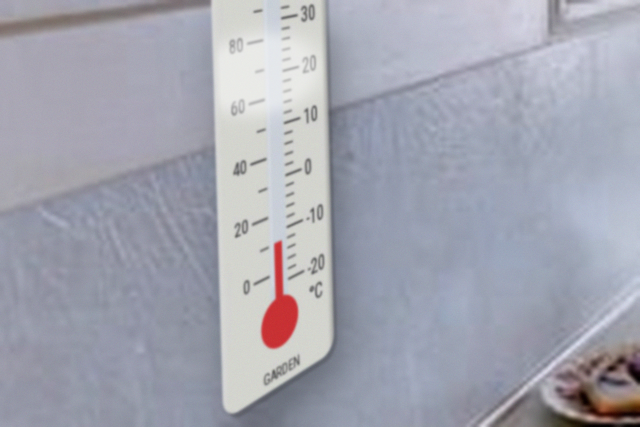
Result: -12 °C
